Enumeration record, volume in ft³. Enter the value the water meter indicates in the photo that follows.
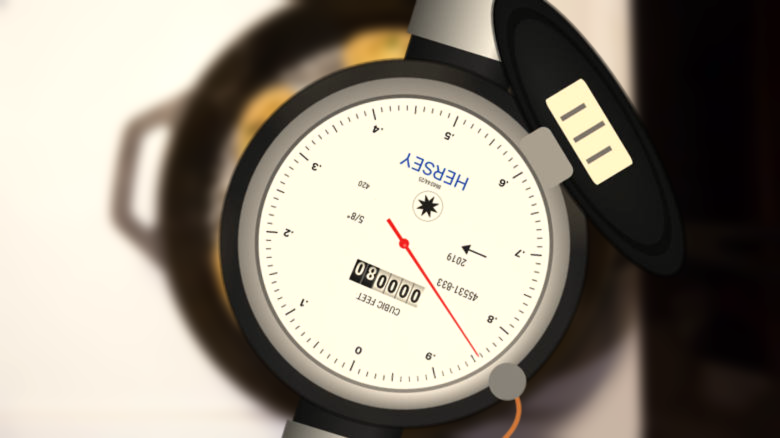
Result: 79.84 ft³
